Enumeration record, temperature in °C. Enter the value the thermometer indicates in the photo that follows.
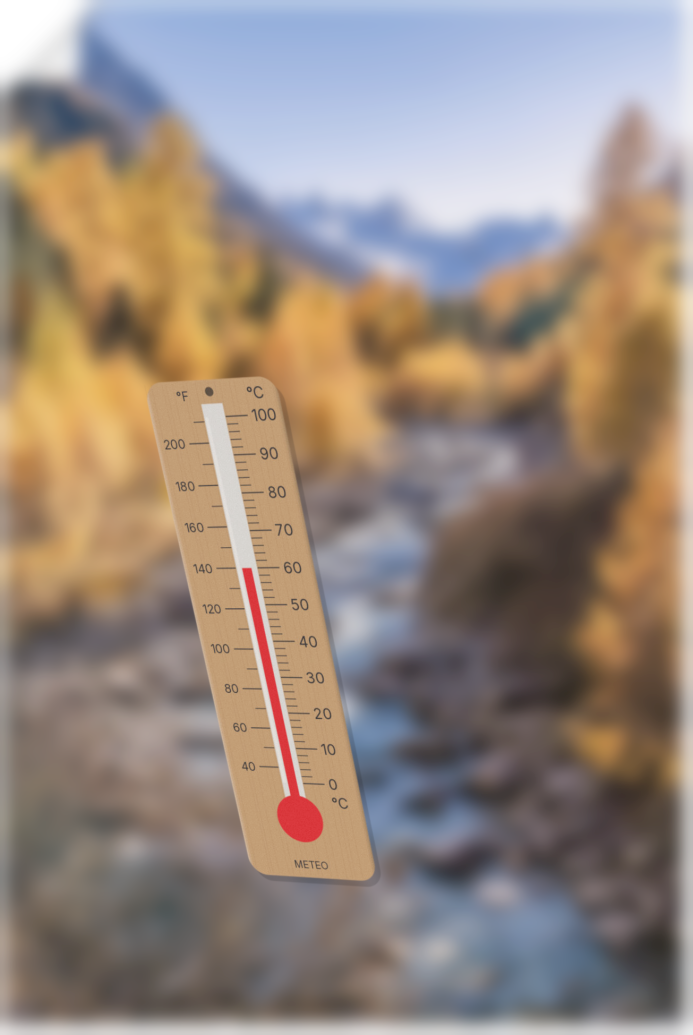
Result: 60 °C
